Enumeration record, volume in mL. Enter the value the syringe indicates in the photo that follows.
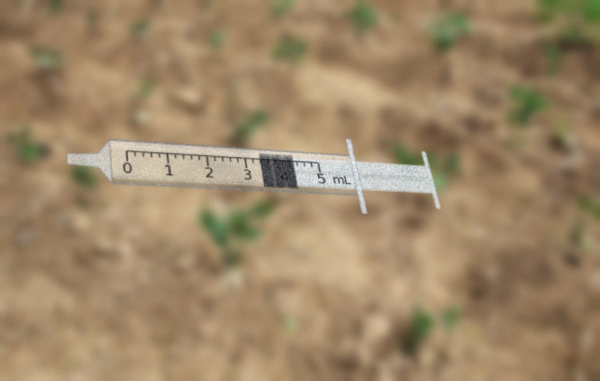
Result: 3.4 mL
